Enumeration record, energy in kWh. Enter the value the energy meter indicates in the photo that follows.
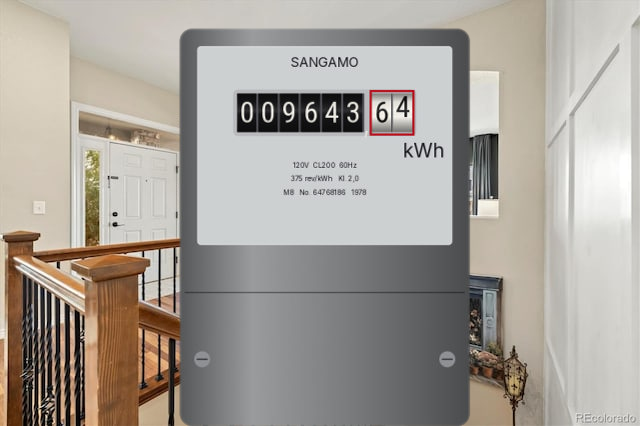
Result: 9643.64 kWh
